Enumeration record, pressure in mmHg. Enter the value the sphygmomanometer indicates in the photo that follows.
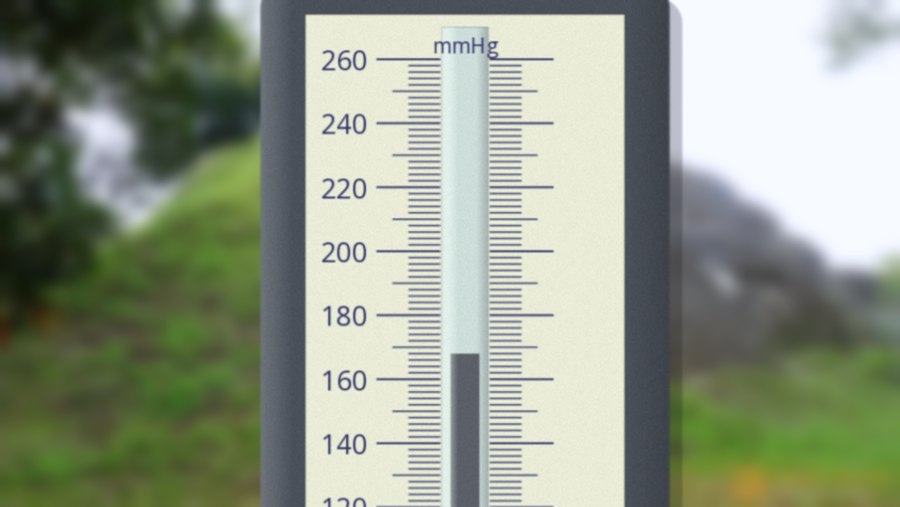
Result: 168 mmHg
